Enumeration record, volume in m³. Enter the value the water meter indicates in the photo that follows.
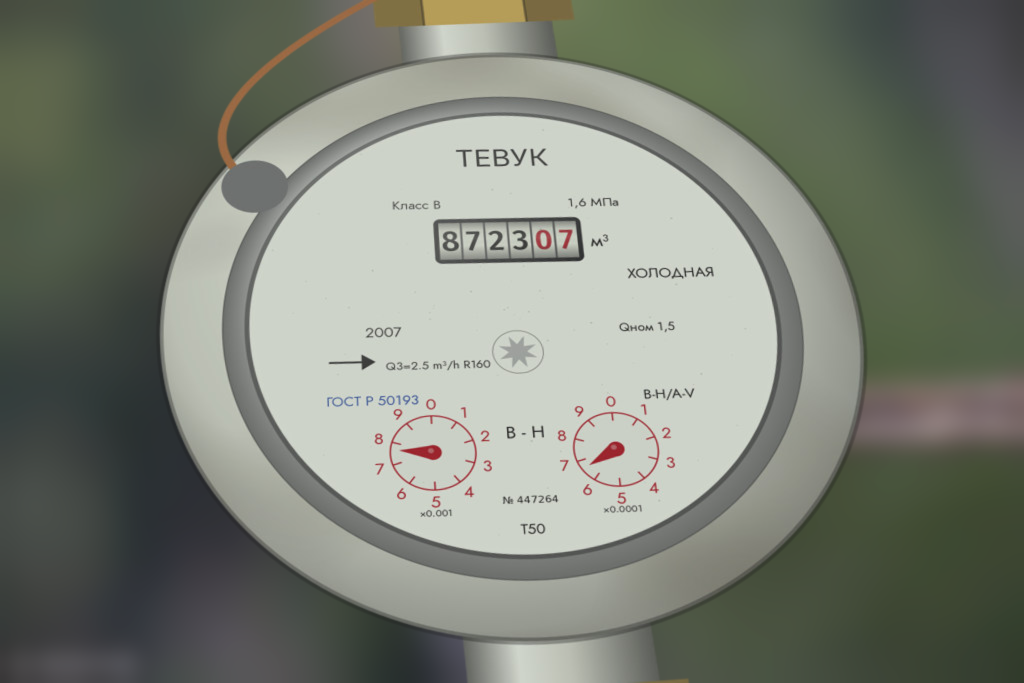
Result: 8723.0776 m³
